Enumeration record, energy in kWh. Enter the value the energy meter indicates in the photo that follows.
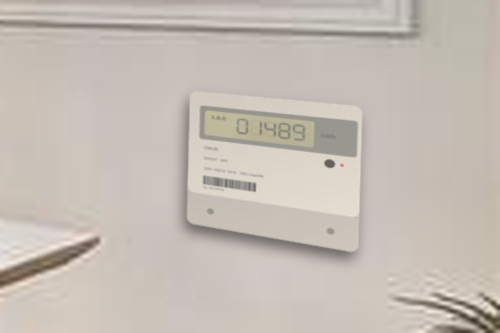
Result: 1489 kWh
